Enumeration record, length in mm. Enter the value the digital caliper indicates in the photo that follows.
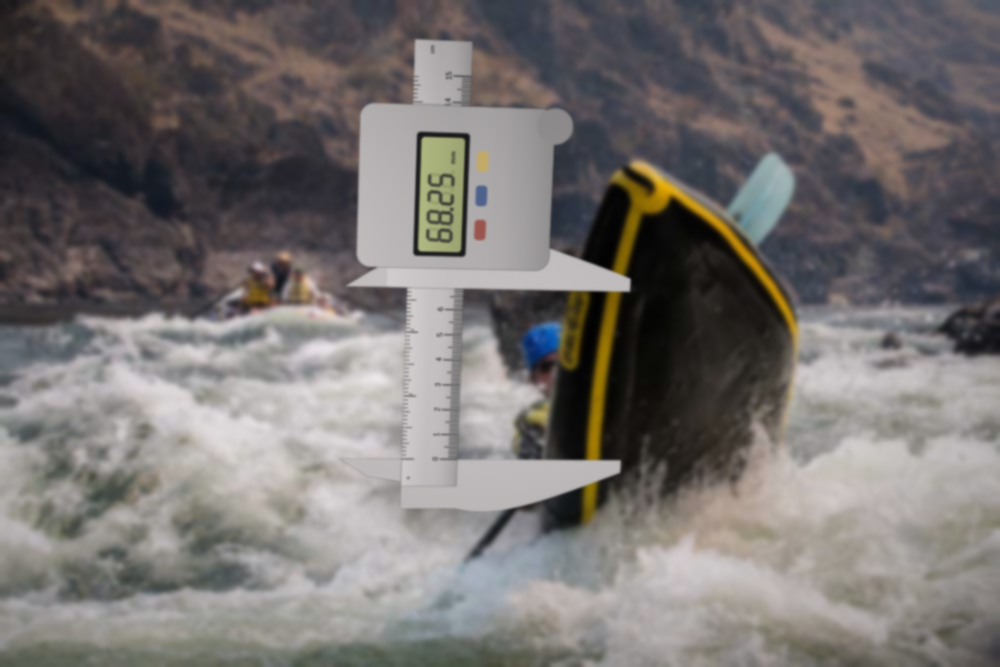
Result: 68.25 mm
